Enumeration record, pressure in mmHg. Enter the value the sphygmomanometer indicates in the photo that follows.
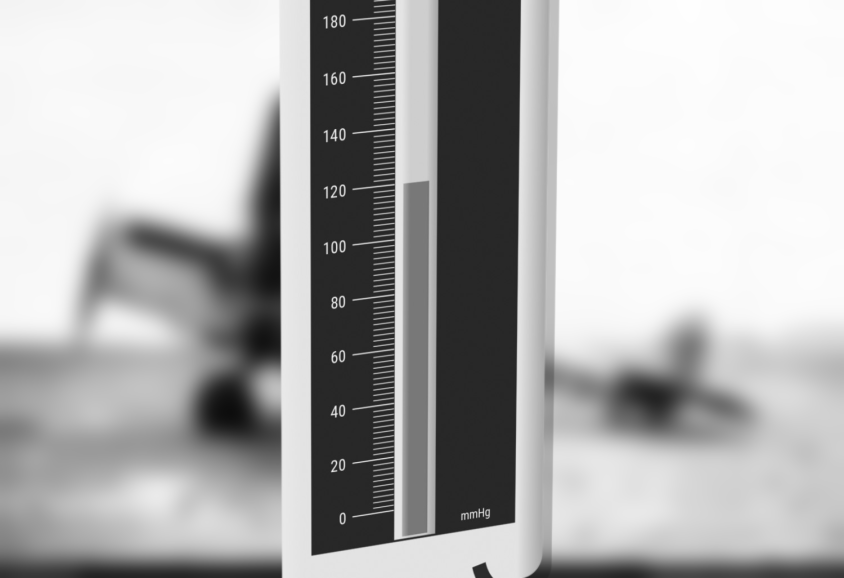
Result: 120 mmHg
